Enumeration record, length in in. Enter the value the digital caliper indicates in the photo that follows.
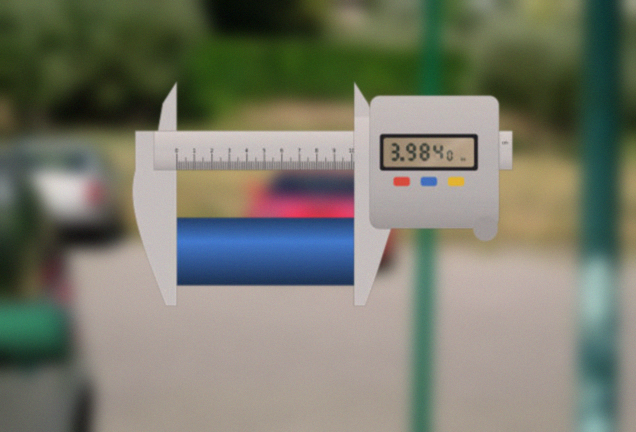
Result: 3.9840 in
